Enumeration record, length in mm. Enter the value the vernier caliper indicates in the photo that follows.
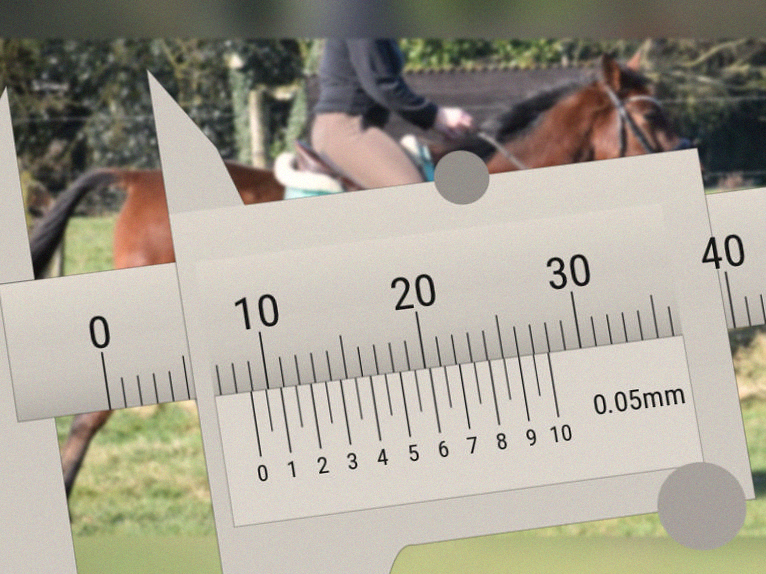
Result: 8.9 mm
